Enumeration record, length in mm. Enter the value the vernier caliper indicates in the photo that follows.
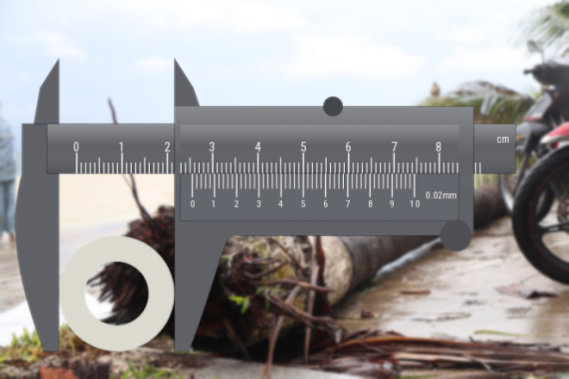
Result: 25.5 mm
